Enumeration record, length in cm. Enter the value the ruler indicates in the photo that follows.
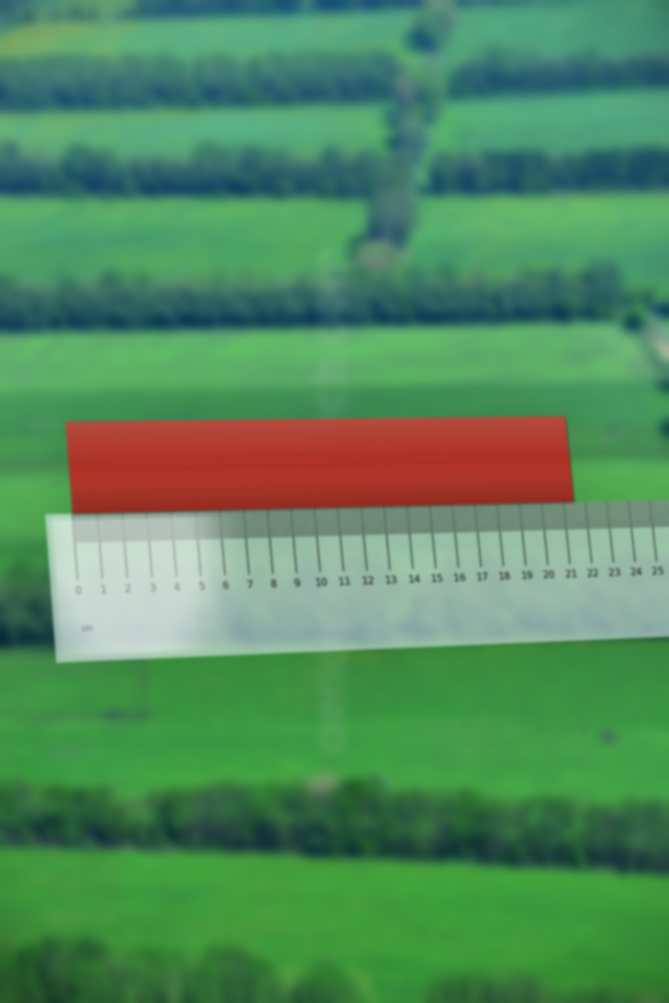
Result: 21.5 cm
